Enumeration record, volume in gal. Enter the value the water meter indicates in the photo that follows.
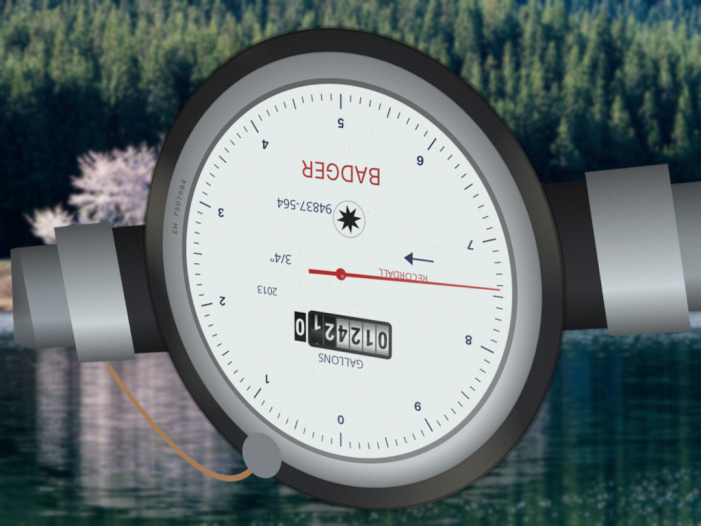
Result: 124207.4 gal
